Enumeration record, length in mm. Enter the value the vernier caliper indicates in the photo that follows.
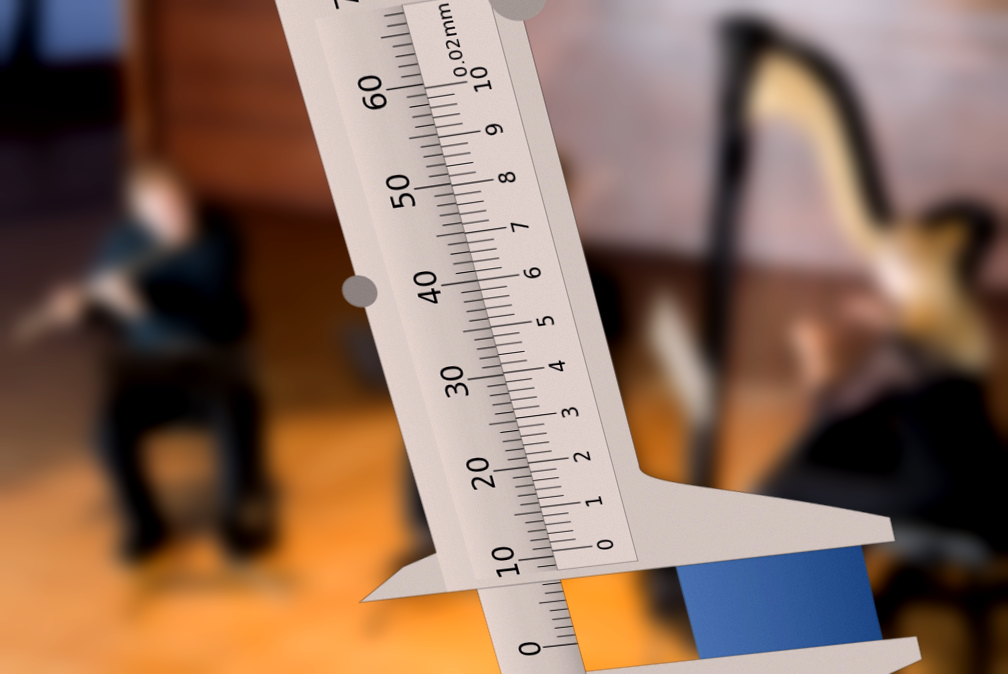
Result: 10.6 mm
